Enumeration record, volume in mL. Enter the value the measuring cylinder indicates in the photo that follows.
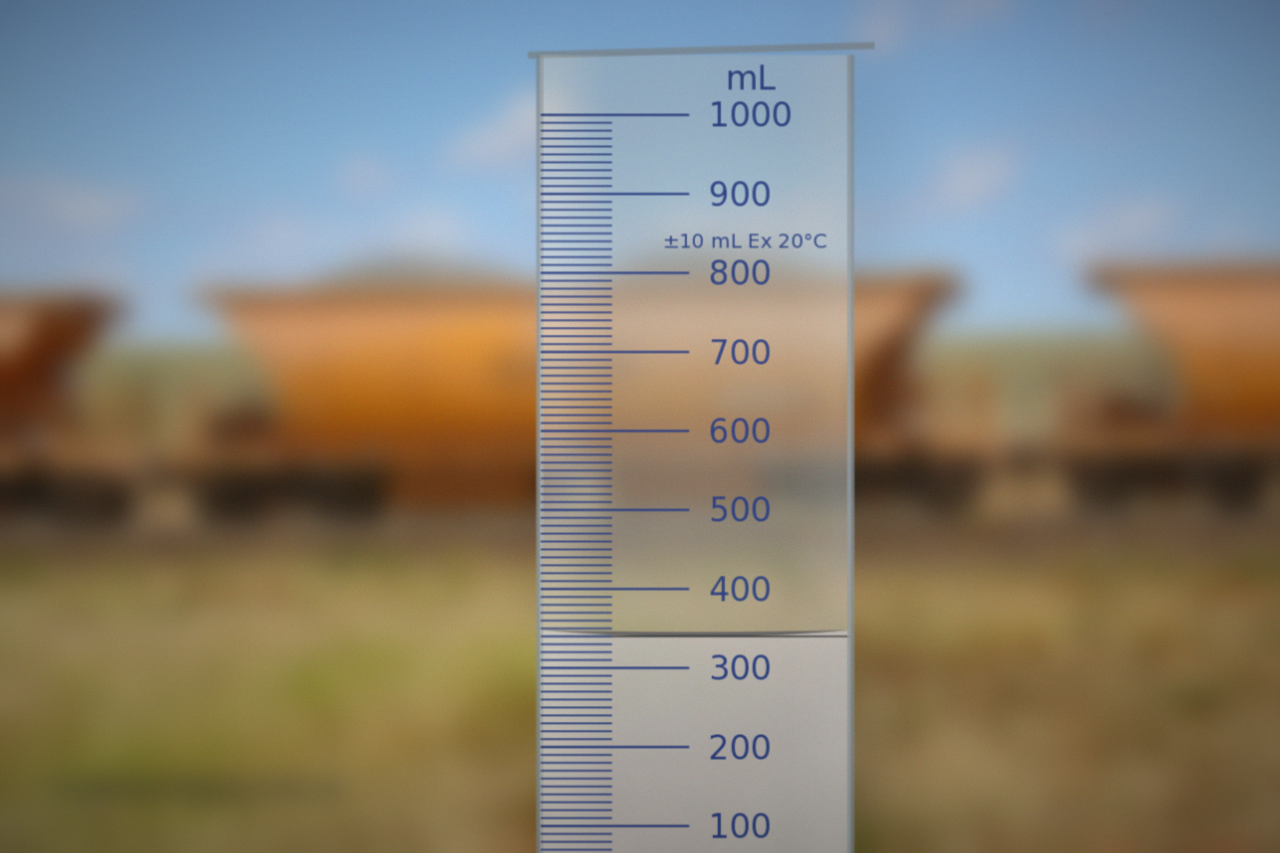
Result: 340 mL
